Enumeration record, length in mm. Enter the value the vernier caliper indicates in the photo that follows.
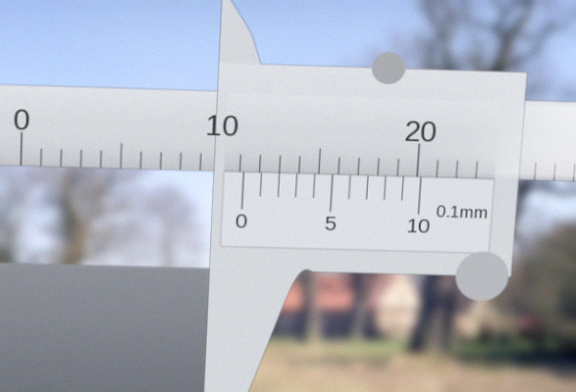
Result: 11.2 mm
